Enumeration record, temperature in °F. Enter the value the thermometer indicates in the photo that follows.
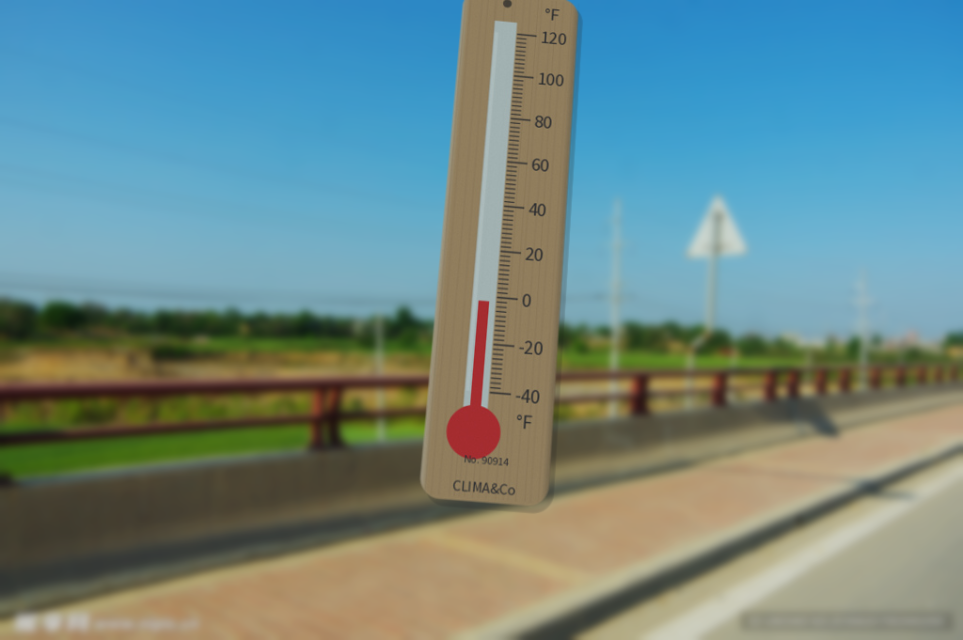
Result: -2 °F
